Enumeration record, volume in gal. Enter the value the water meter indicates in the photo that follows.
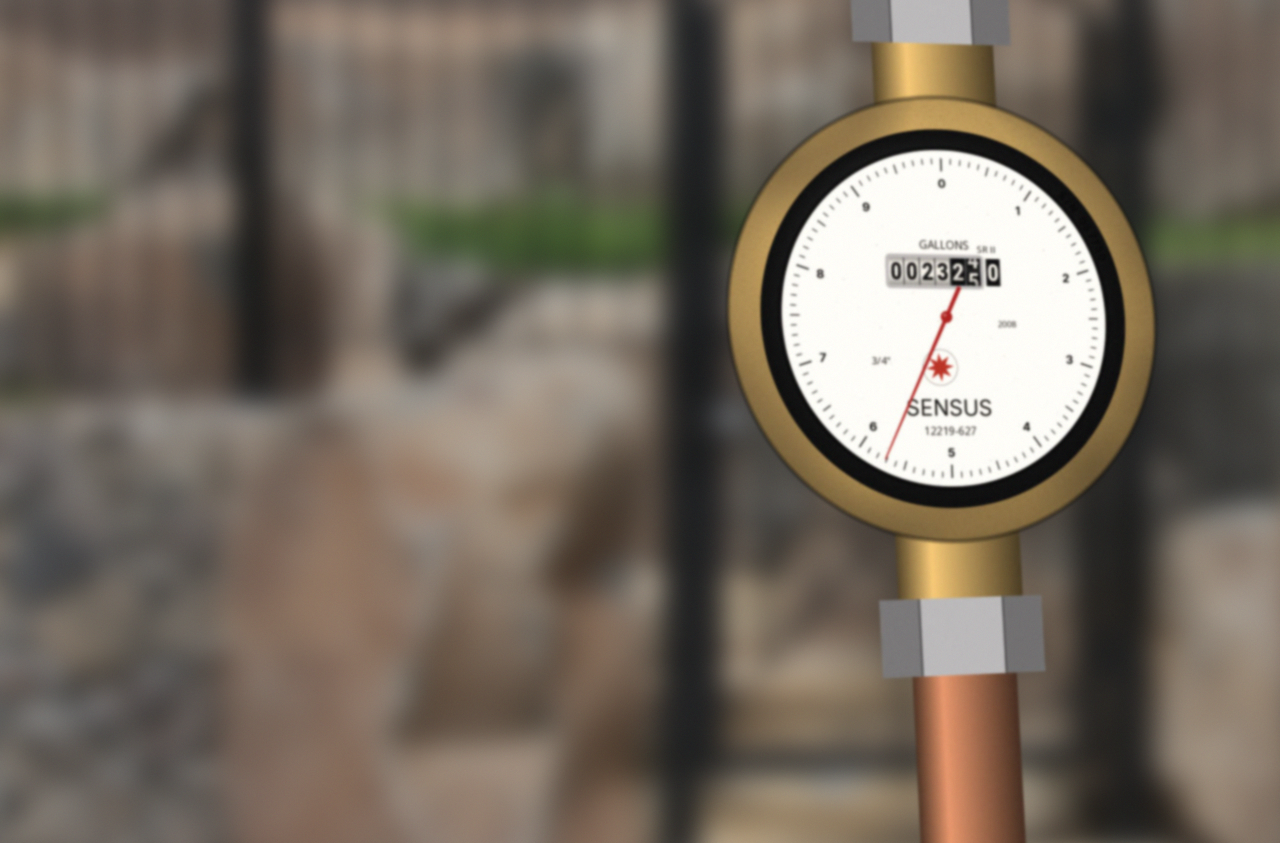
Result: 23245.7 gal
